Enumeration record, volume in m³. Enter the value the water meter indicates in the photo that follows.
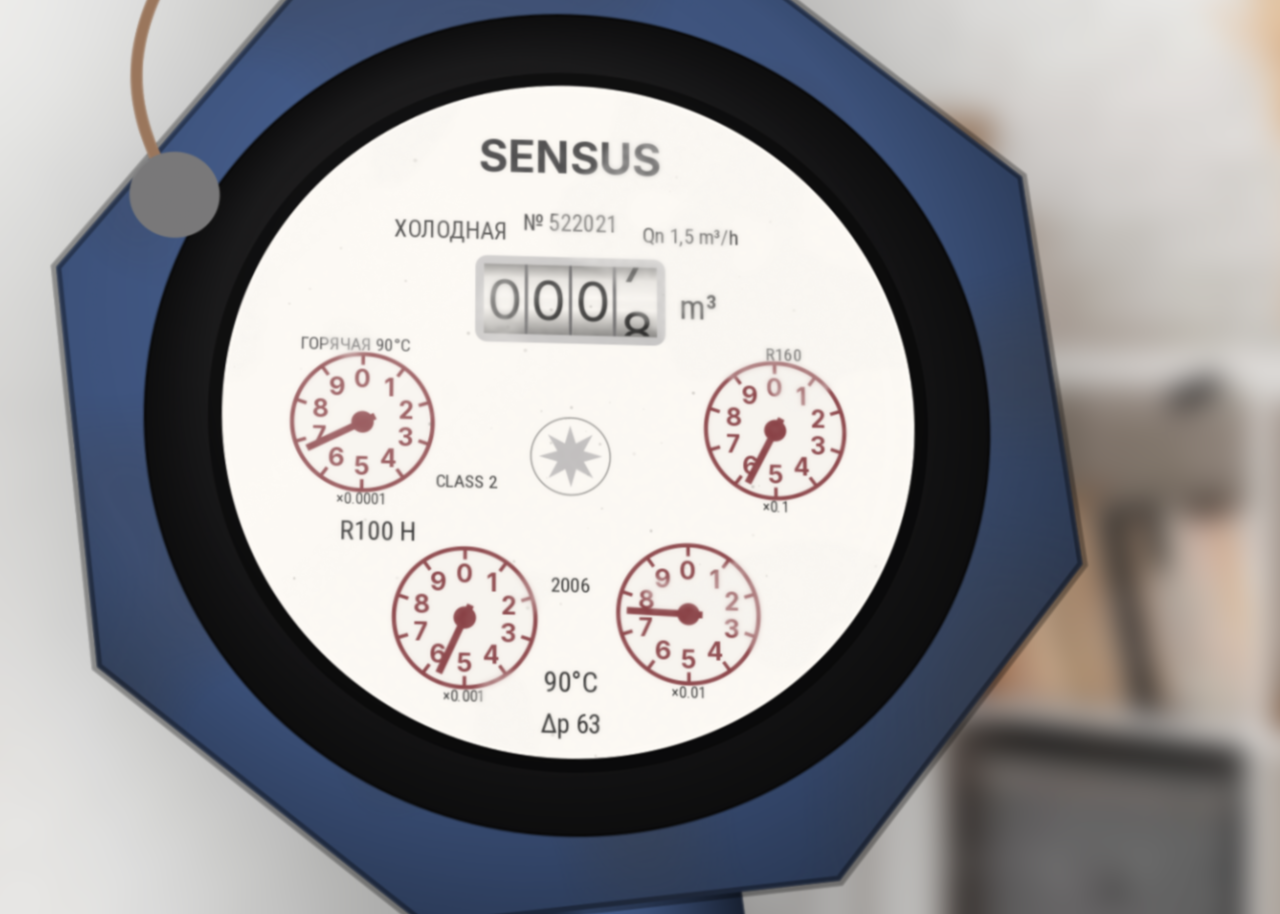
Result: 7.5756 m³
